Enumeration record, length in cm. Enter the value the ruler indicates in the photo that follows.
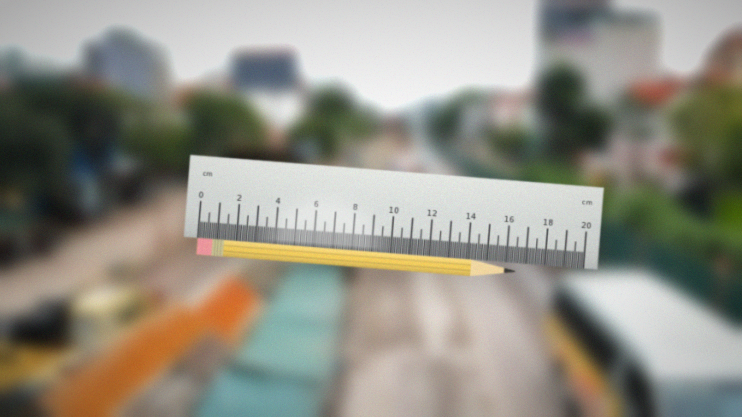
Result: 16.5 cm
